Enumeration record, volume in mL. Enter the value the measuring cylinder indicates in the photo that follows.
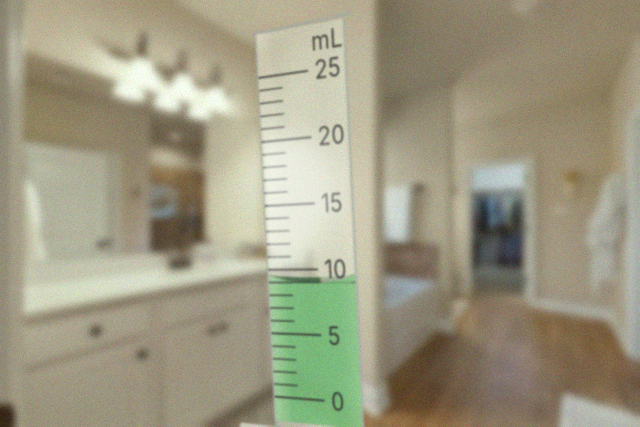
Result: 9 mL
